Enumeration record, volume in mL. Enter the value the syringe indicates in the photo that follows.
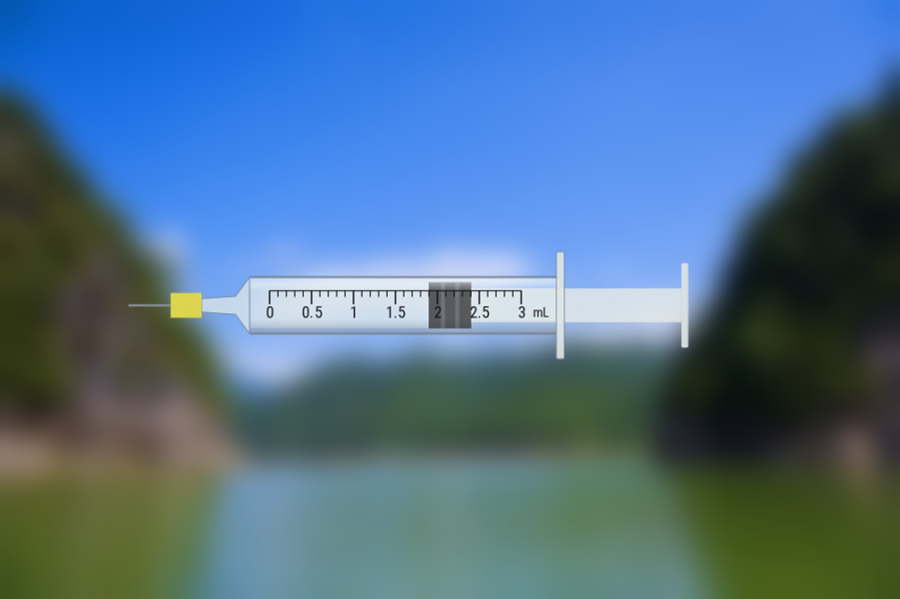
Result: 1.9 mL
